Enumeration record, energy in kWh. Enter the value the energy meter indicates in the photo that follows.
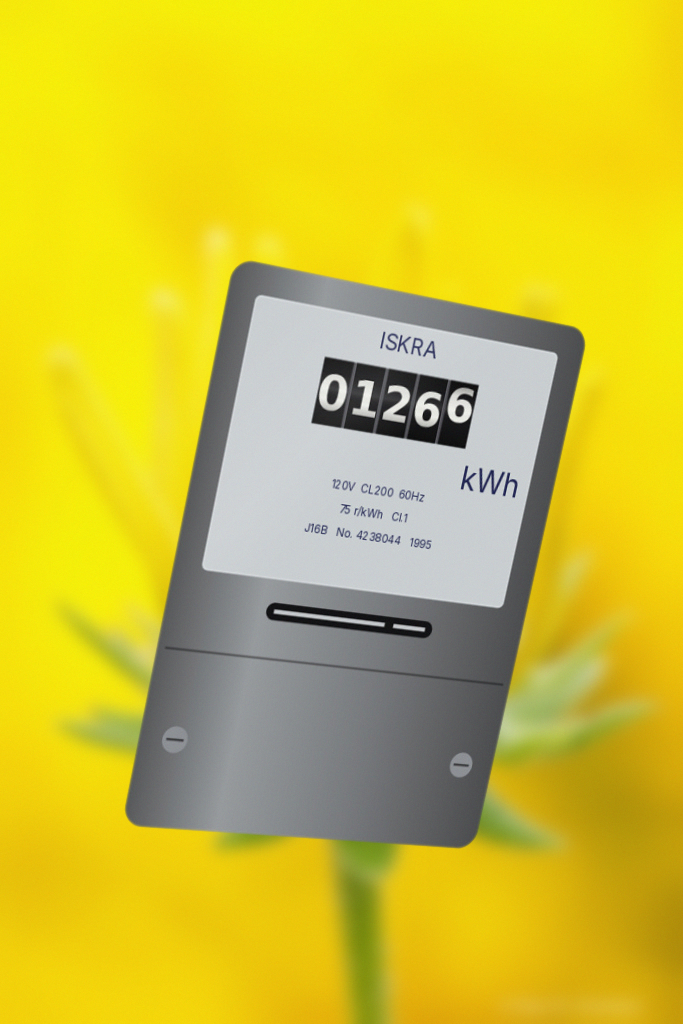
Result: 1266 kWh
